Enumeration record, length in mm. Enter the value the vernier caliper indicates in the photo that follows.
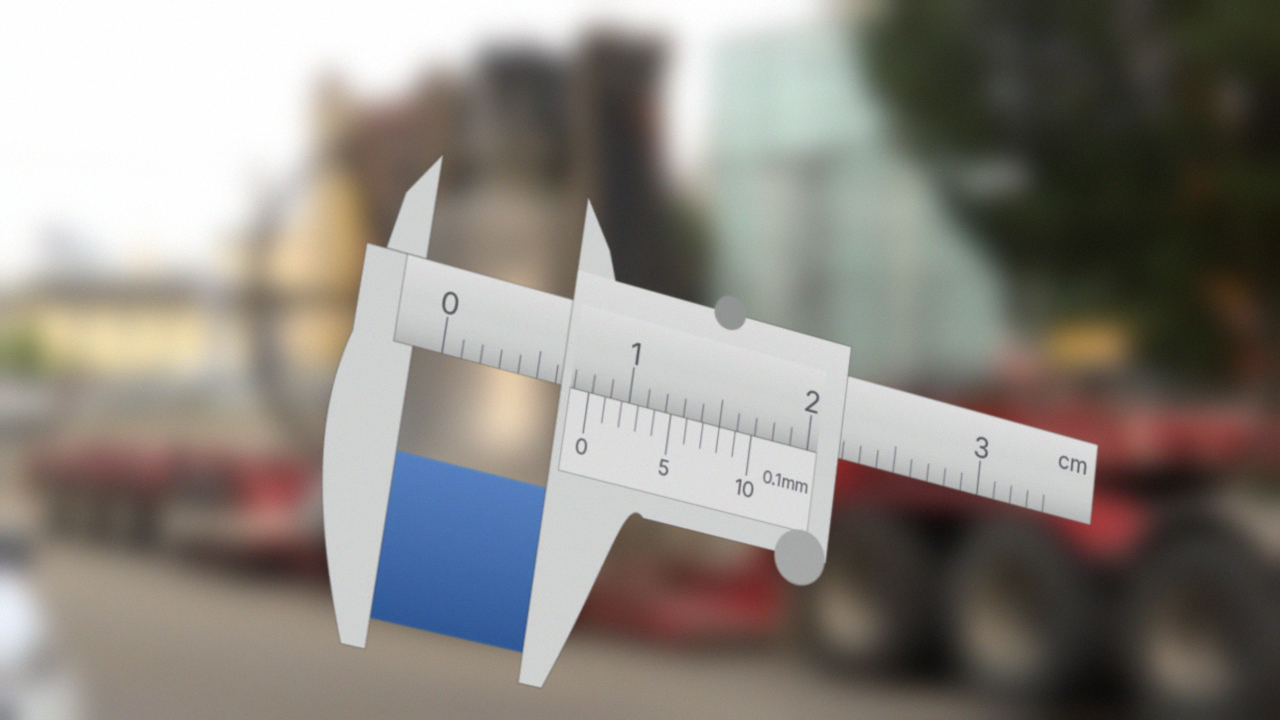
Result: 7.8 mm
